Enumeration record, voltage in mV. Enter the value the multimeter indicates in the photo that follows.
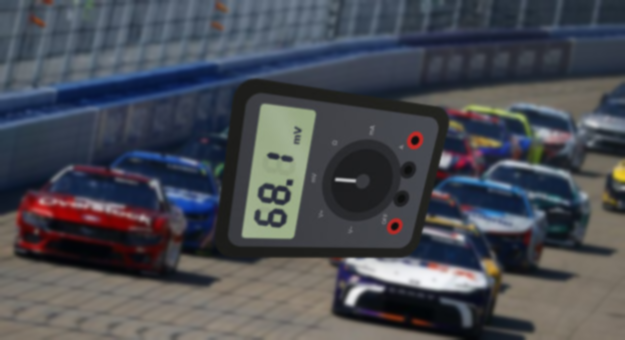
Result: 68.1 mV
